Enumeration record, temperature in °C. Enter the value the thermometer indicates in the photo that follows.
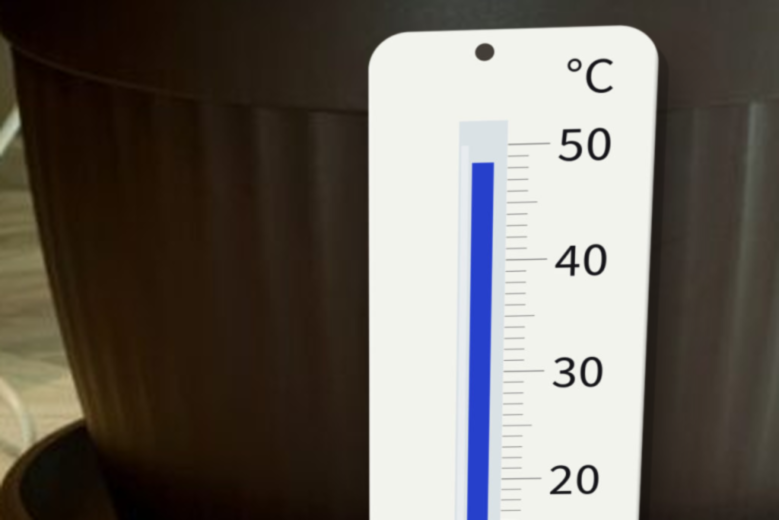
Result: 48.5 °C
